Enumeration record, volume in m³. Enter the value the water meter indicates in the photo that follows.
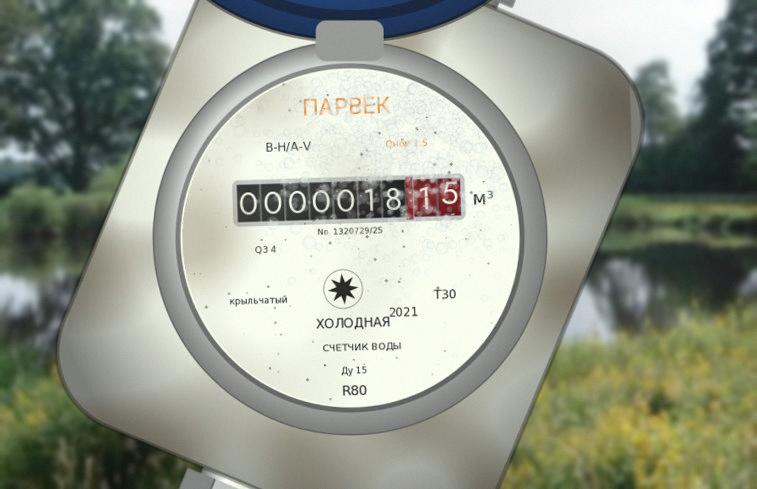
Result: 18.15 m³
